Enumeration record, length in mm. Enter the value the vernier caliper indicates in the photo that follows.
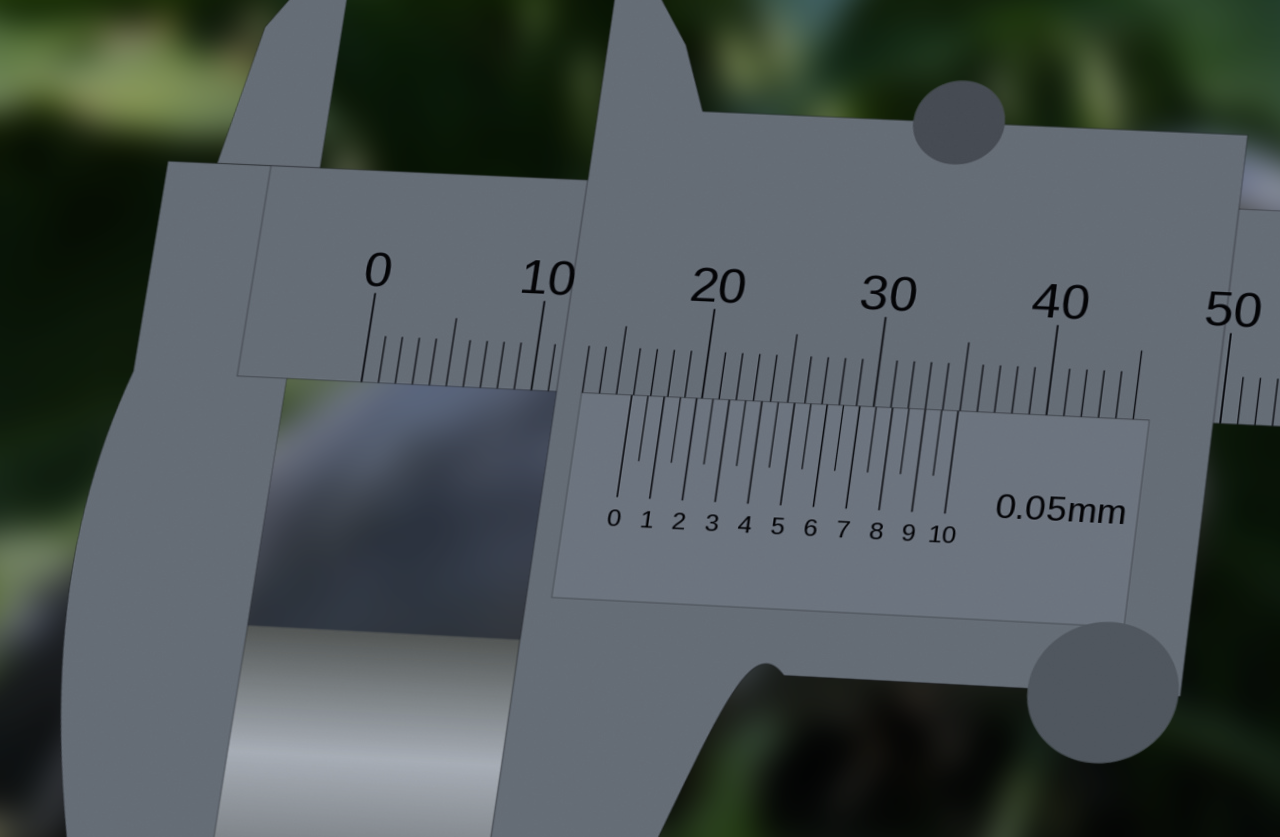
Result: 15.9 mm
